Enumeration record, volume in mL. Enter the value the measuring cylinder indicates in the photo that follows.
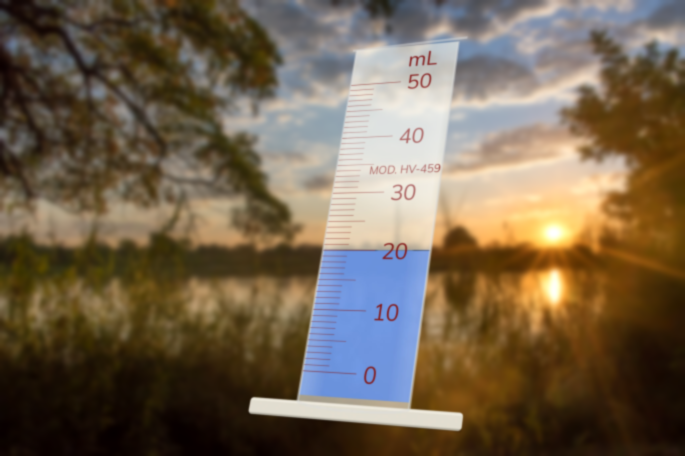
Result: 20 mL
